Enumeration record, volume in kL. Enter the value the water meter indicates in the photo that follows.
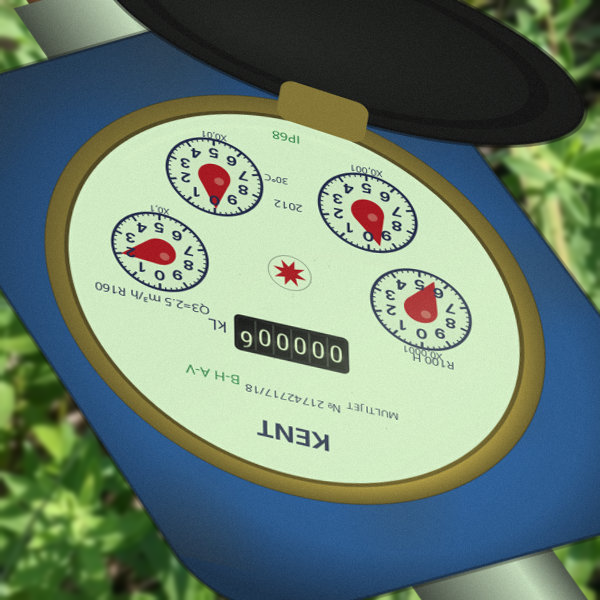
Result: 6.1995 kL
